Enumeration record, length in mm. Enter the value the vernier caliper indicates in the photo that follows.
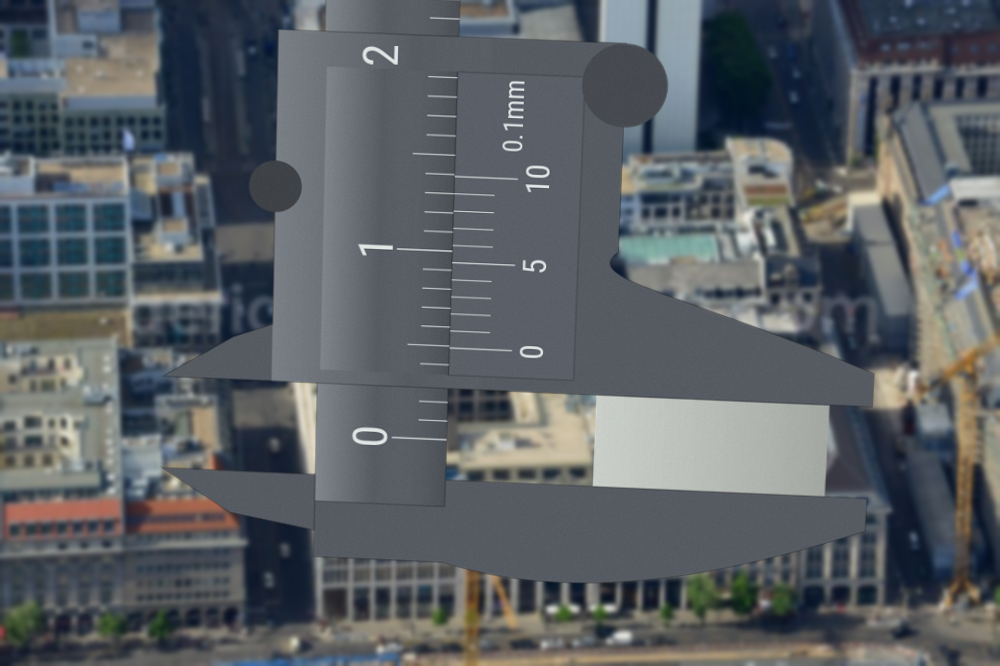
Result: 4.9 mm
